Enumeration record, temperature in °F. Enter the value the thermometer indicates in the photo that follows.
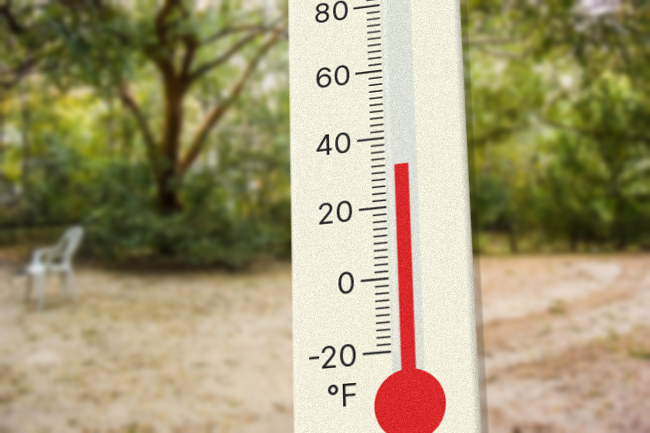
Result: 32 °F
